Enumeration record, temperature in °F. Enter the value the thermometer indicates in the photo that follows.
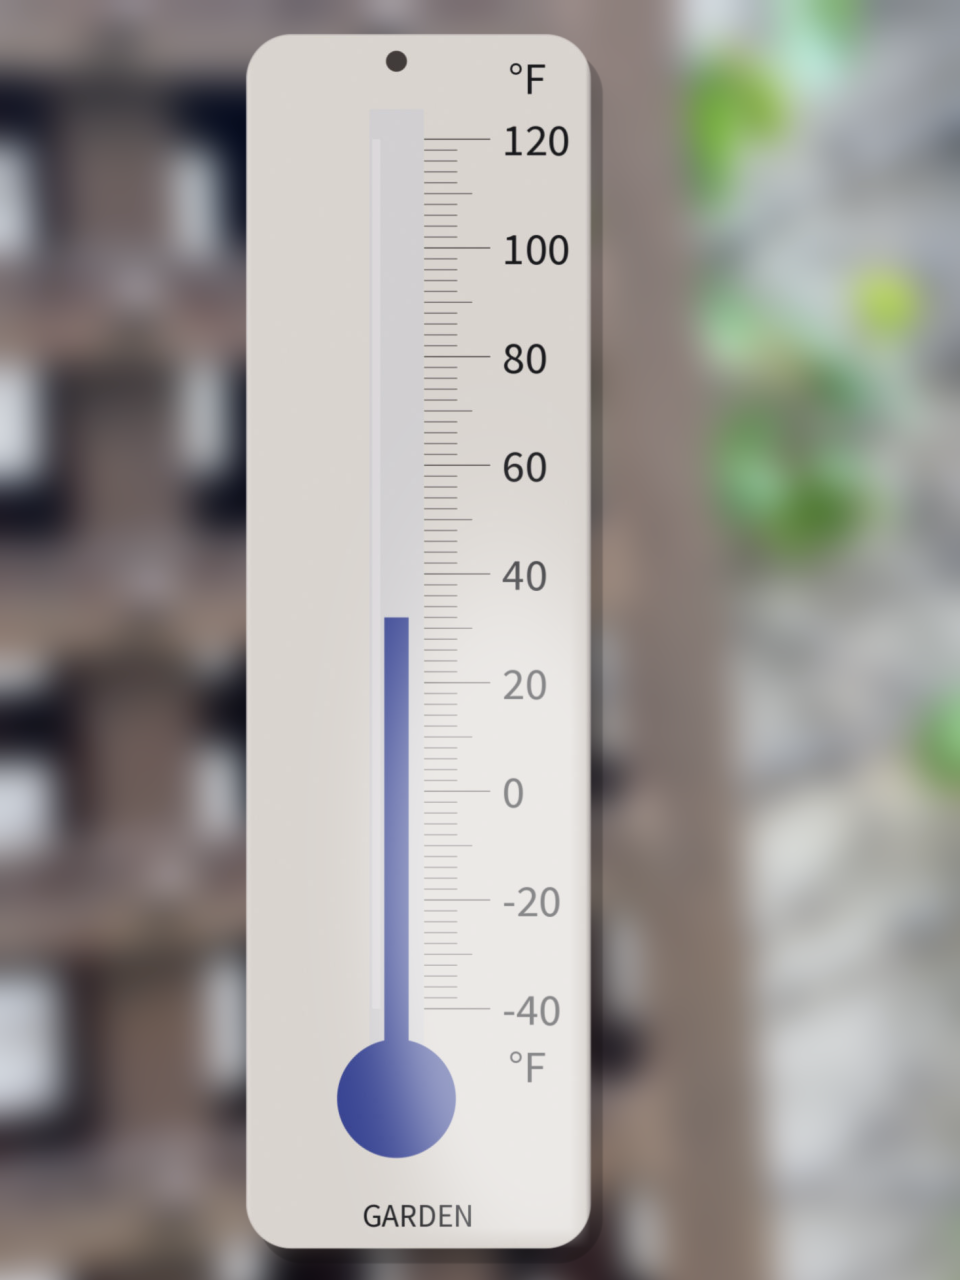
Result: 32 °F
